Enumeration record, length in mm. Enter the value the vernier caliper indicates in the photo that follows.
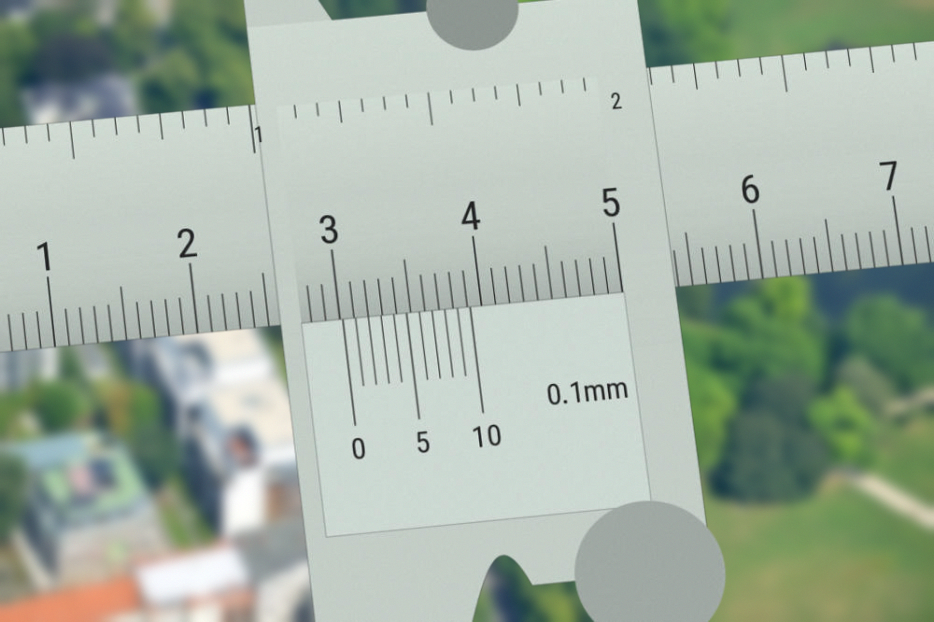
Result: 30.2 mm
